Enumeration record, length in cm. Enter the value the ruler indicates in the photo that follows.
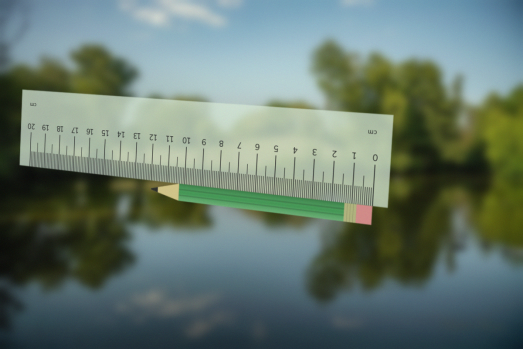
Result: 12 cm
